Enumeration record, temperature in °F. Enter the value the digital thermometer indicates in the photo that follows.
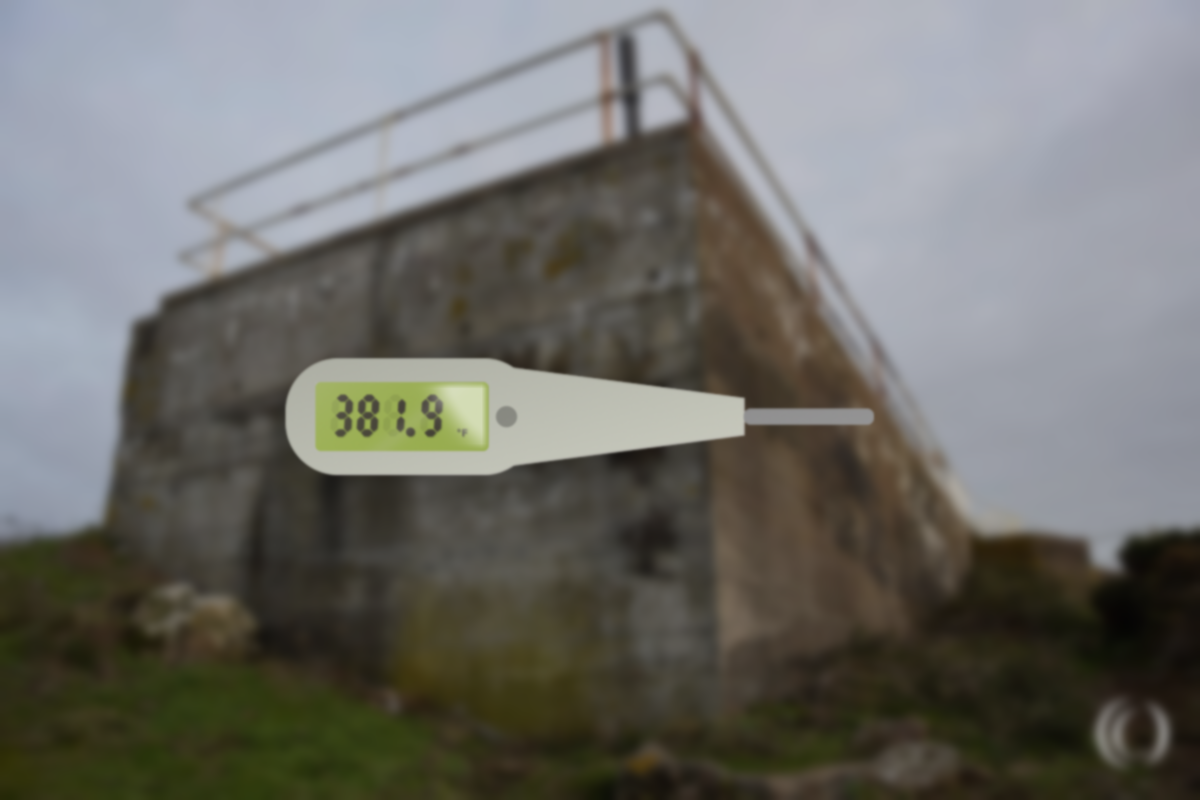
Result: 381.9 °F
